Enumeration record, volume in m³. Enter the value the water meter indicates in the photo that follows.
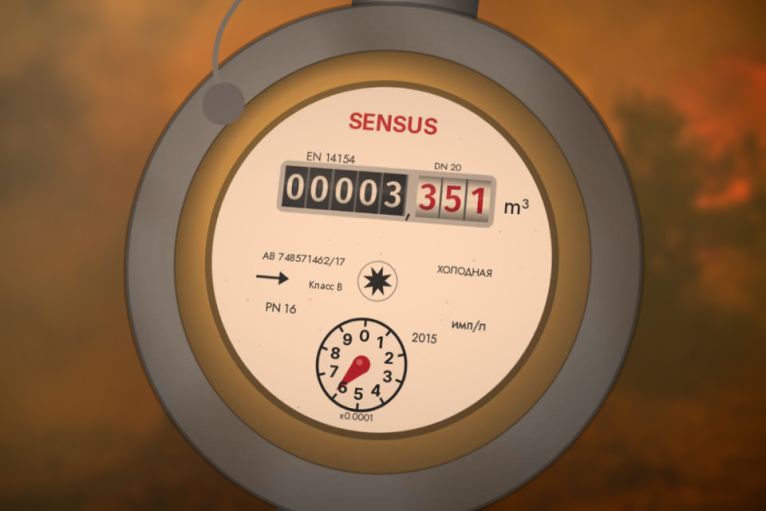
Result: 3.3516 m³
